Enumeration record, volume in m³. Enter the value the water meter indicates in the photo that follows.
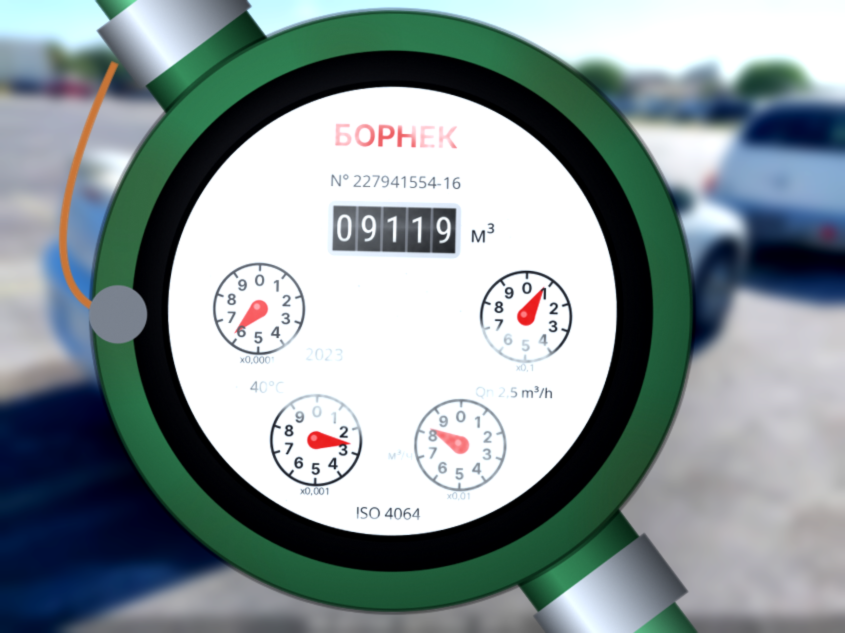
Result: 9119.0826 m³
